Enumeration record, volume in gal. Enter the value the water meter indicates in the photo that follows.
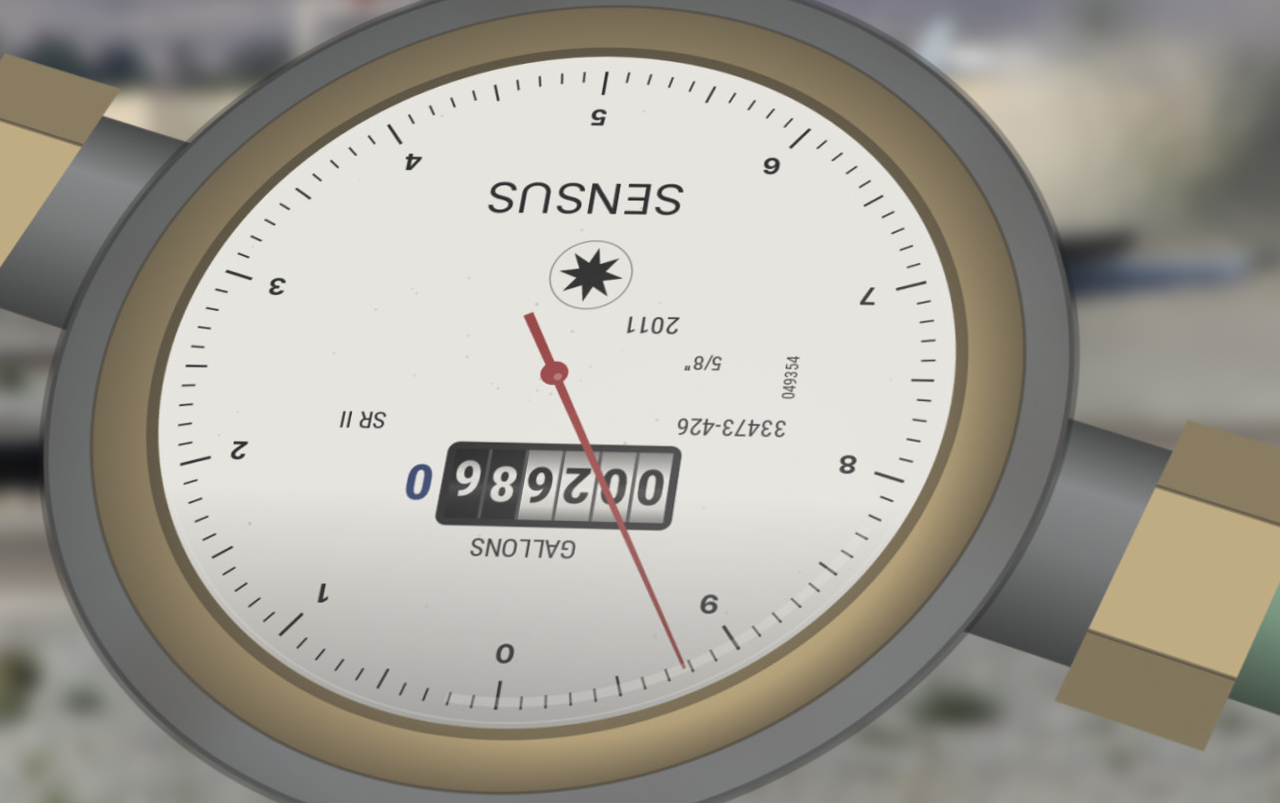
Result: 26859.2 gal
